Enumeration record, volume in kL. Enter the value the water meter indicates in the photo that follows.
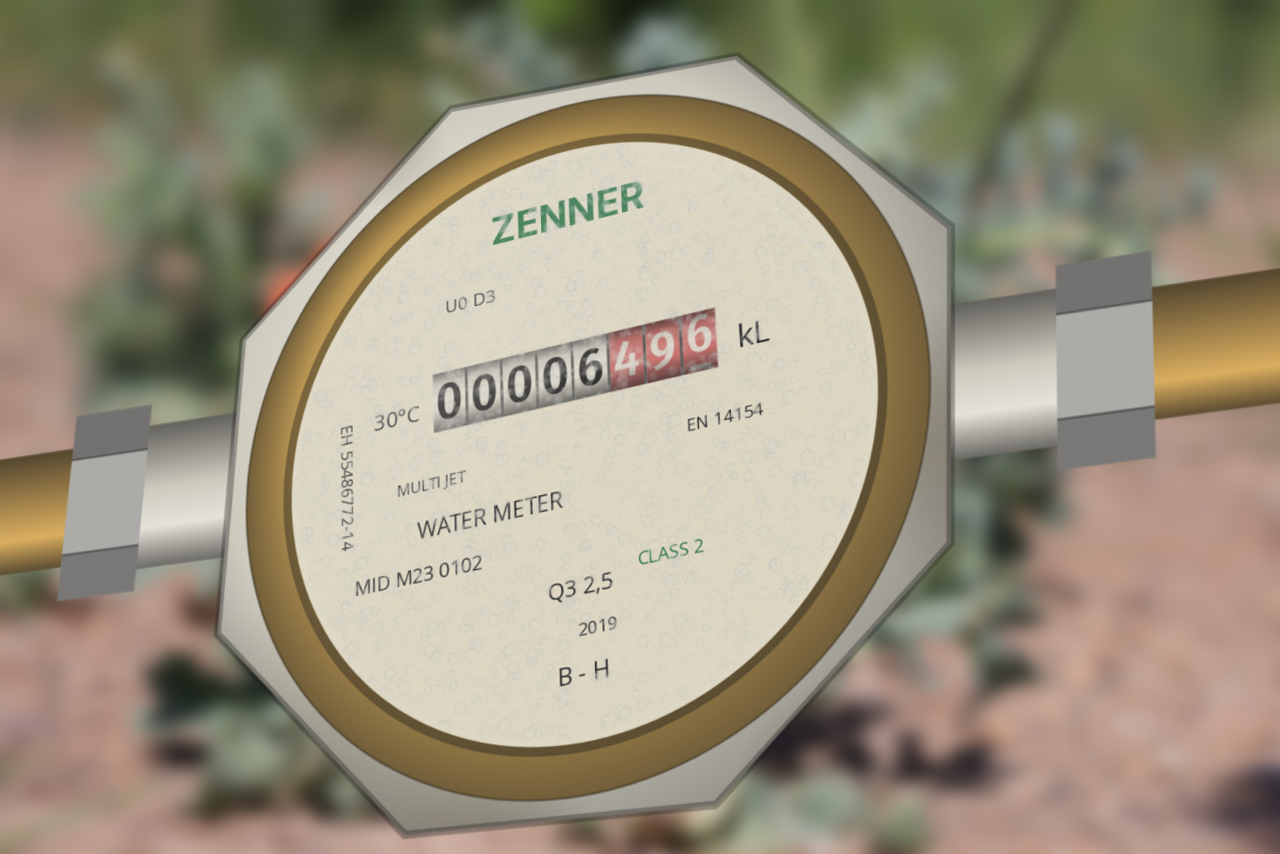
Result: 6.496 kL
